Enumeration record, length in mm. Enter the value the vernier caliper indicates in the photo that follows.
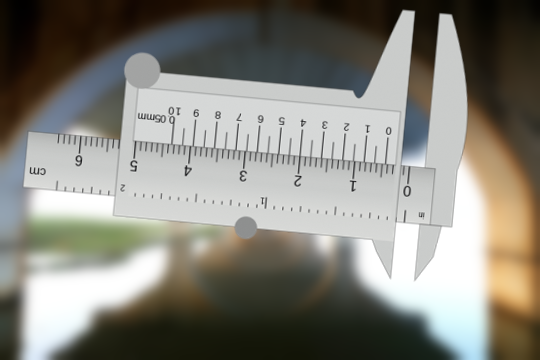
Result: 4.4 mm
